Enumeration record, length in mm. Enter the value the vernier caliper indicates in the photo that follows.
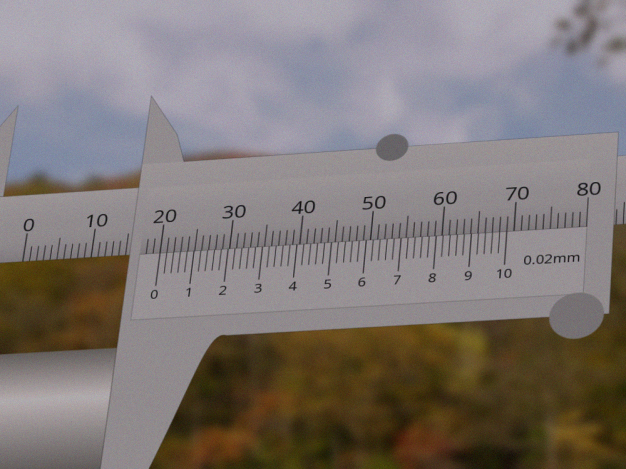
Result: 20.0 mm
